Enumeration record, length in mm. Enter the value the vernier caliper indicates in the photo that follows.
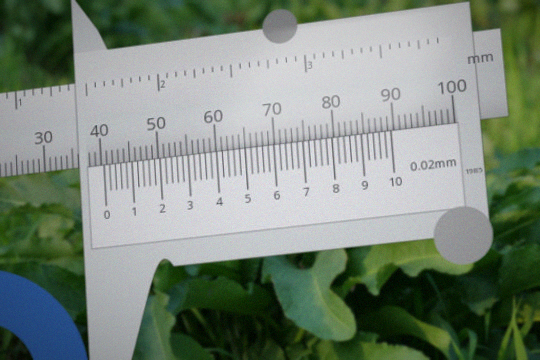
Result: 40.5 mm
